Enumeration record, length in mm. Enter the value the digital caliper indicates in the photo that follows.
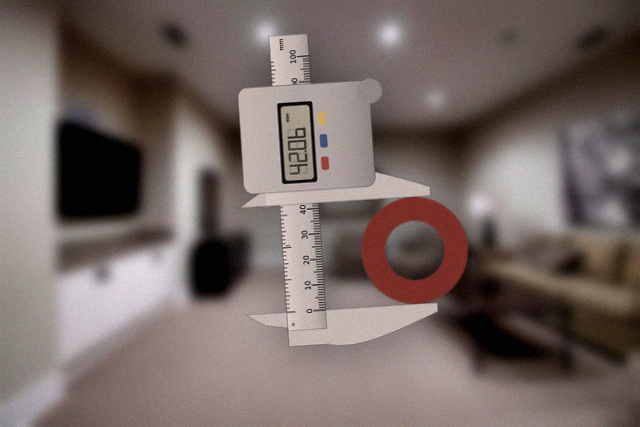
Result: 42.06 mm
